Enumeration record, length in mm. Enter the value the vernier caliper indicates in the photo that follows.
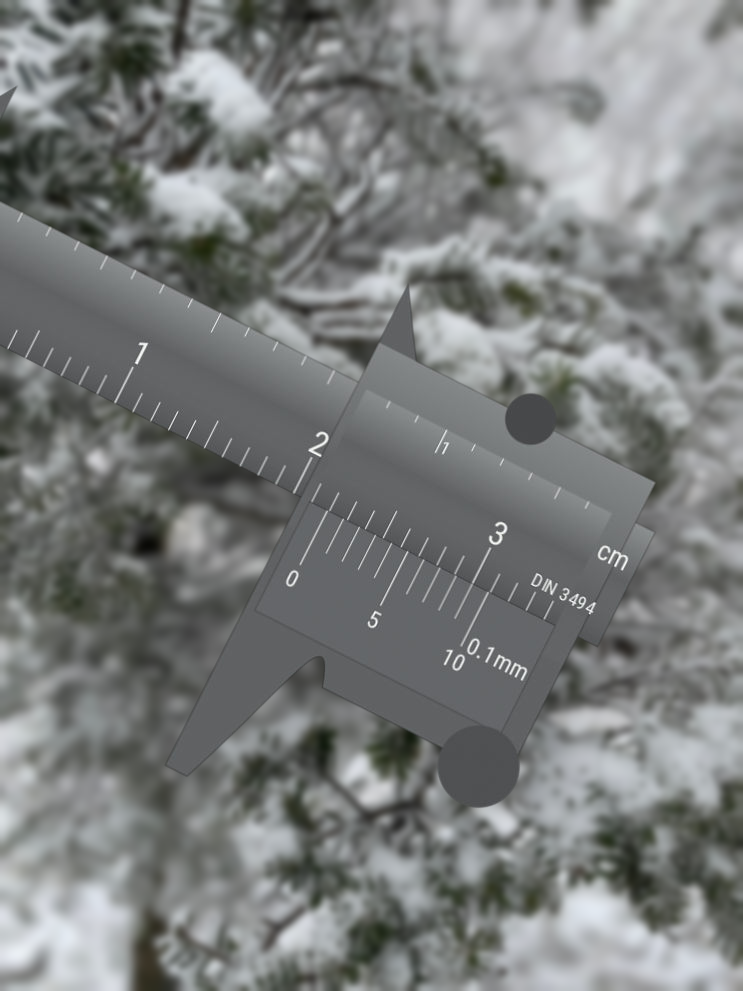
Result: 21.9 mm
